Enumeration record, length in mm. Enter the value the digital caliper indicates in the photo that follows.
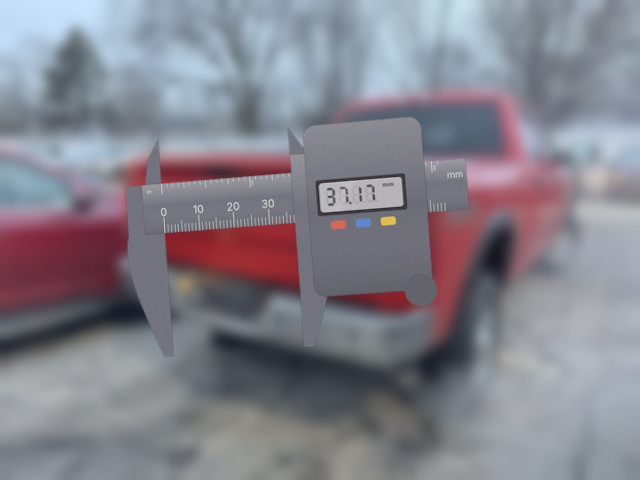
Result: 37.17 mm
